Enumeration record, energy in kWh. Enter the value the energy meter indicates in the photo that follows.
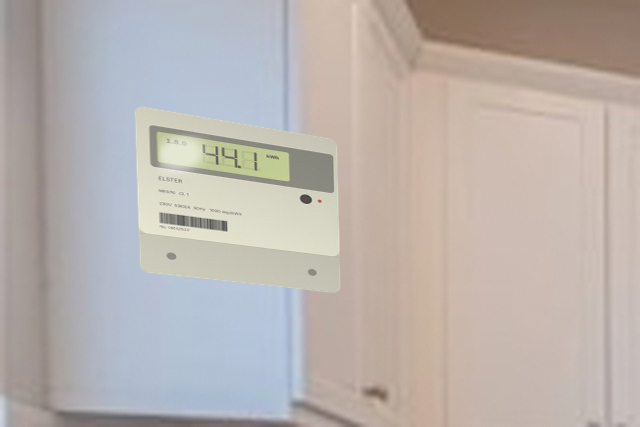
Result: 44.1 kWh
